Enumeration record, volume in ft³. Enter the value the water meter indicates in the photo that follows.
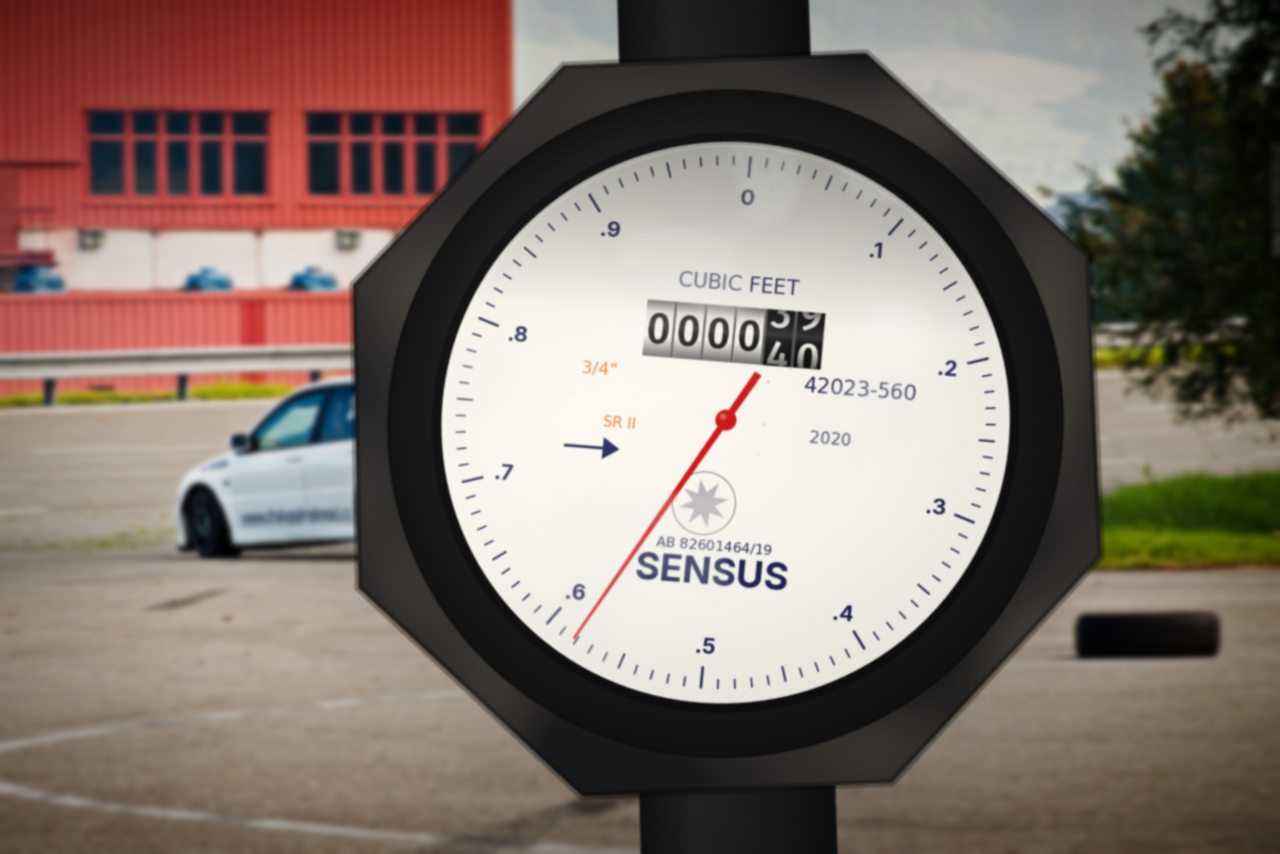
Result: 39.58 ft³
